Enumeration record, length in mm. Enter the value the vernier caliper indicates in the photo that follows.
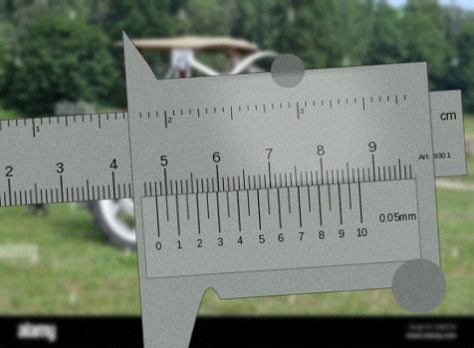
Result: 48.0 mm
